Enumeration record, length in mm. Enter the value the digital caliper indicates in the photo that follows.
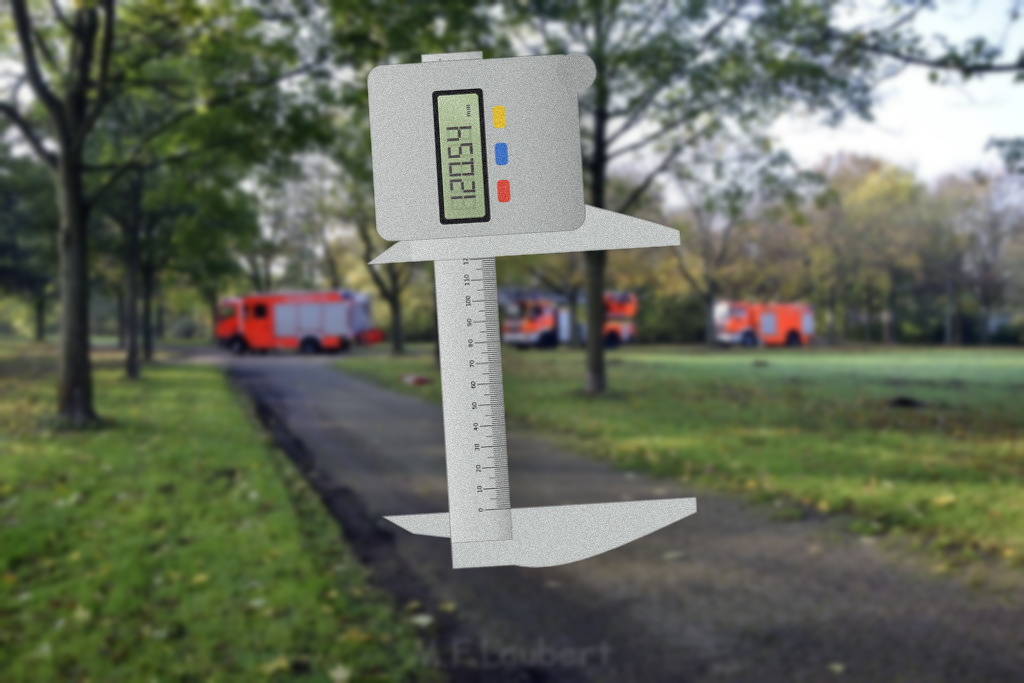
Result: 120.54 mm
